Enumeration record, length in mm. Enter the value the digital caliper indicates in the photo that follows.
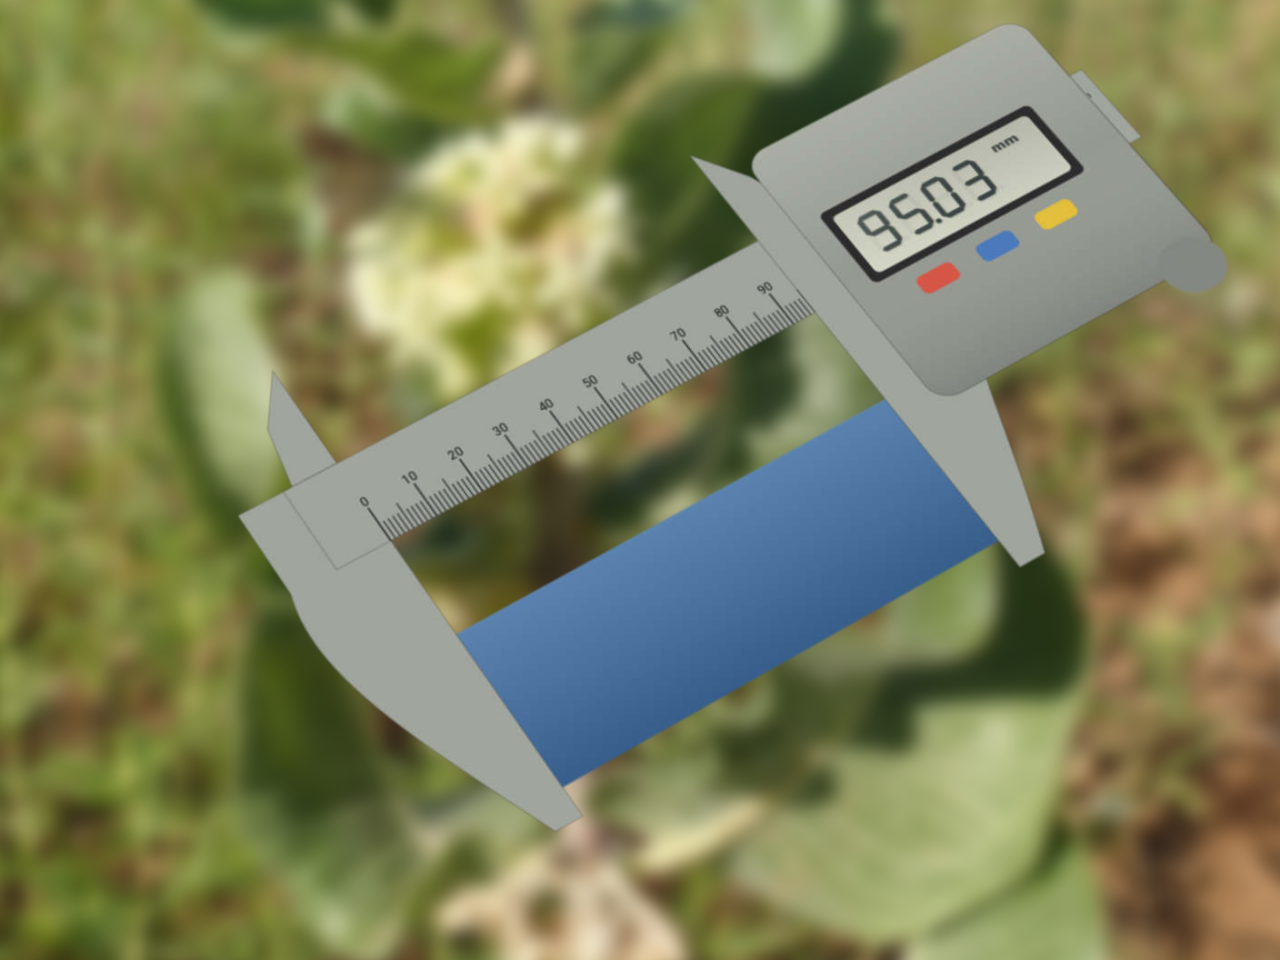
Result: 95.03 mm
